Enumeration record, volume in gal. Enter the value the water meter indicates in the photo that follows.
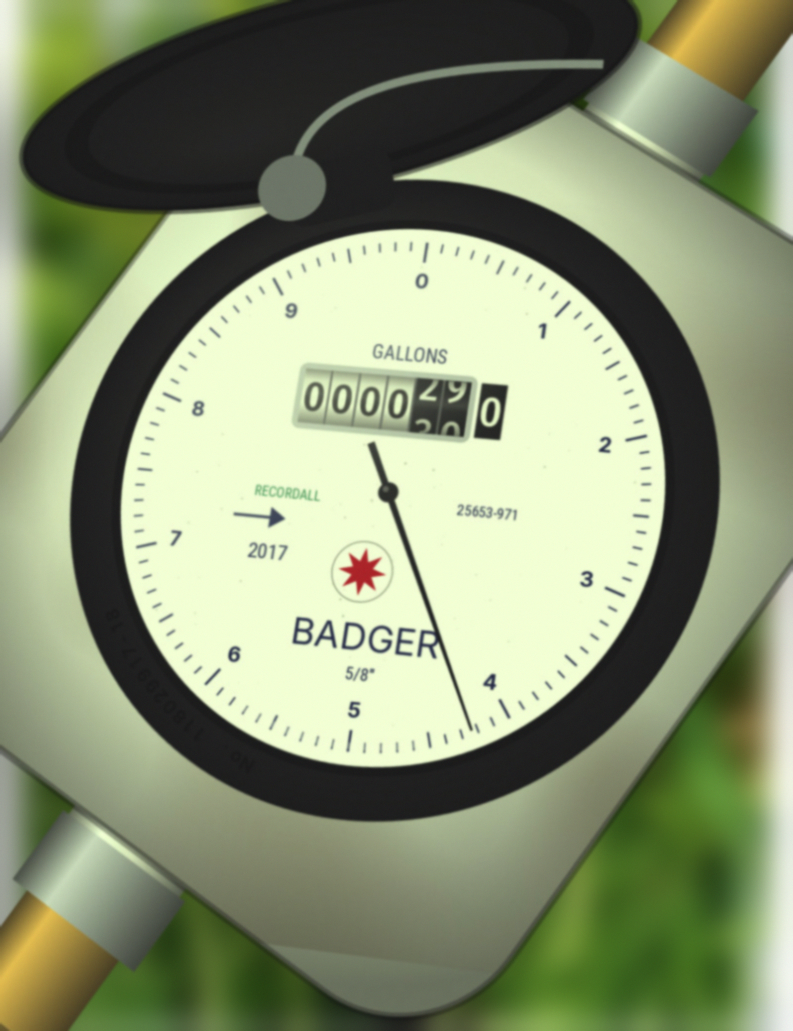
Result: 294.2 gal
